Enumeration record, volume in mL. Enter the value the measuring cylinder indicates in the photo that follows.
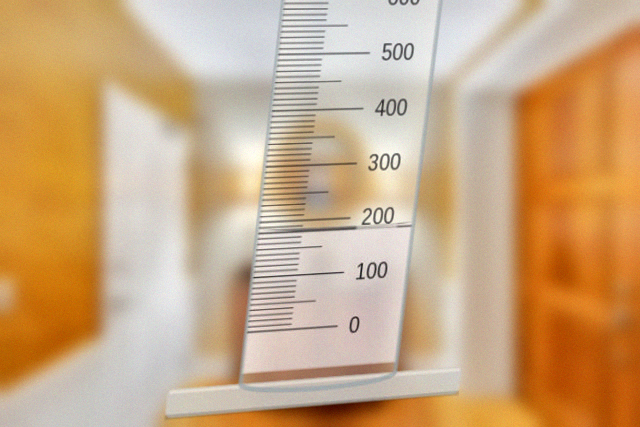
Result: 180 mL
